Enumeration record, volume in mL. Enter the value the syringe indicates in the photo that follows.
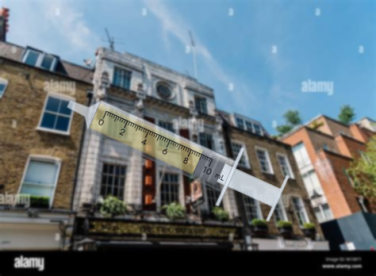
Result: 9 mL
